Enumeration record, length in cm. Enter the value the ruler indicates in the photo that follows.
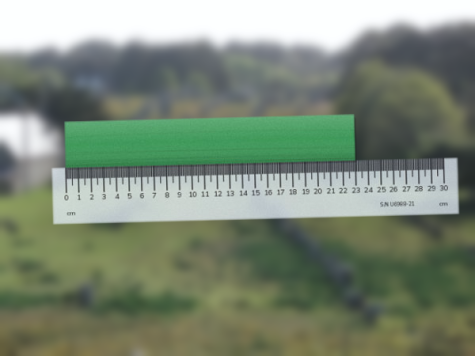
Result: 23 cm
